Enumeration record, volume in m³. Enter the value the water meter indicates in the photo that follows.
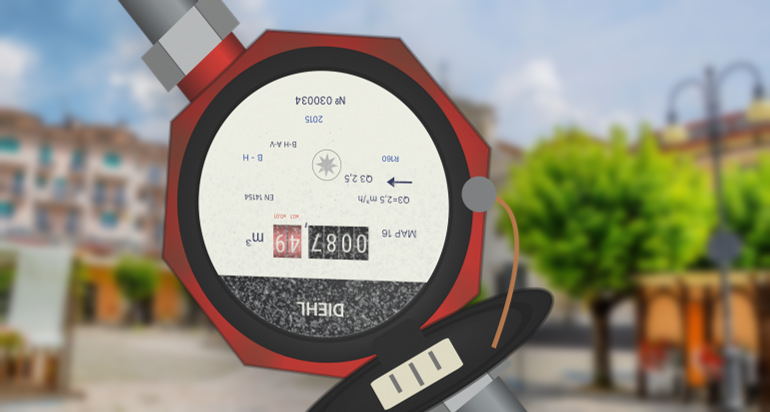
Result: 87.49 m³
